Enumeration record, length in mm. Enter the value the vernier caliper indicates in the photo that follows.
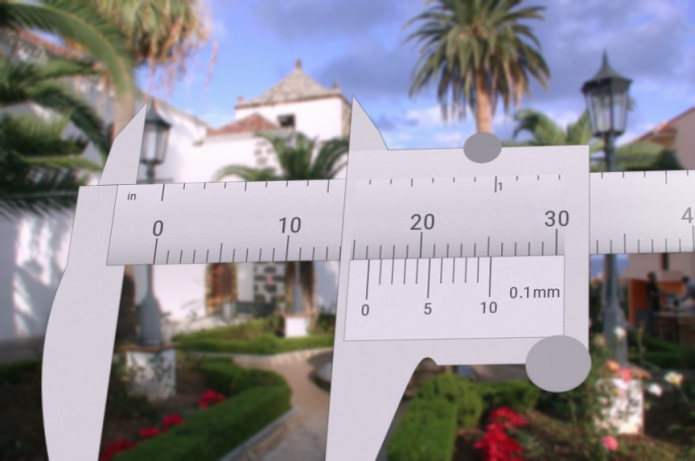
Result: 16.2 mm
